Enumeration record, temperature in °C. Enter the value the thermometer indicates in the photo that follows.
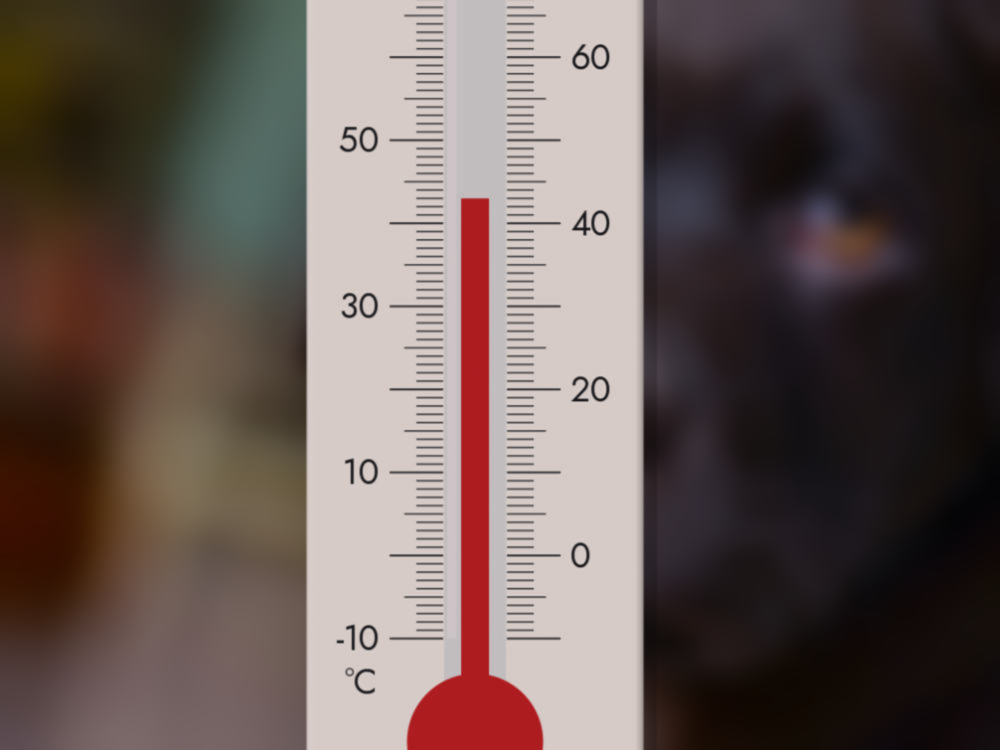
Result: 43 °C
